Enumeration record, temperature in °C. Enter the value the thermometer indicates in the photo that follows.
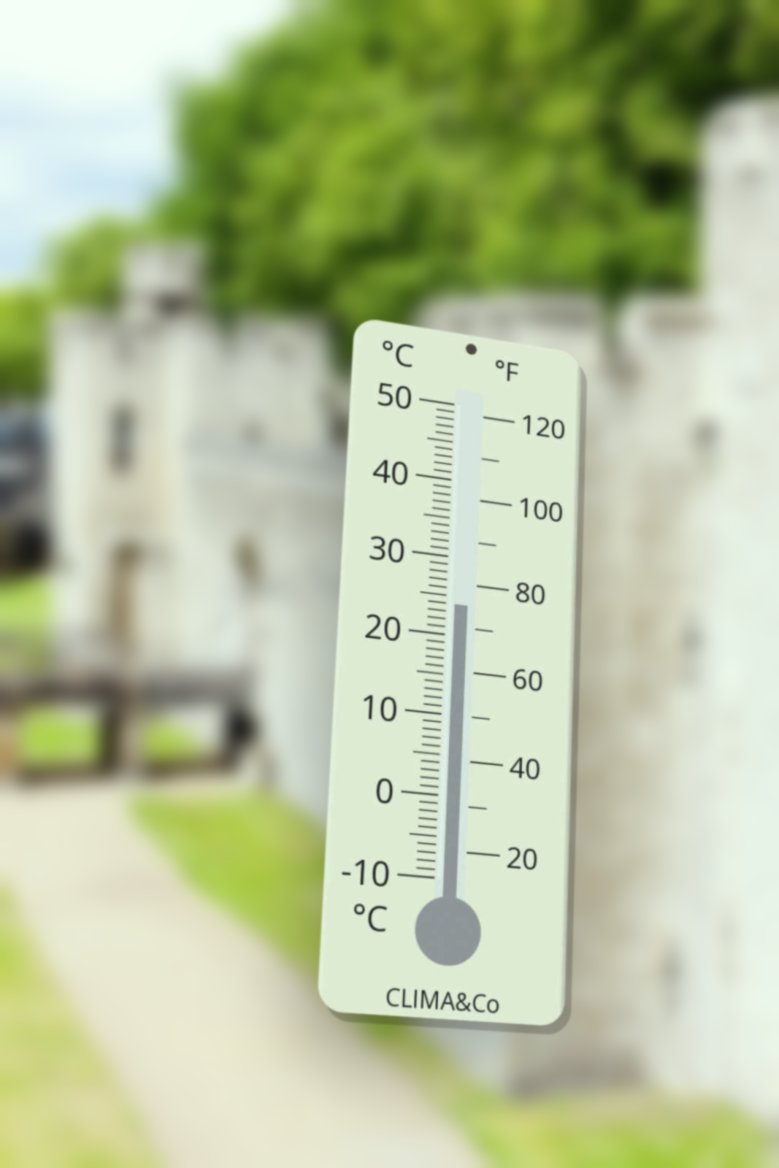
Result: 24 °C
